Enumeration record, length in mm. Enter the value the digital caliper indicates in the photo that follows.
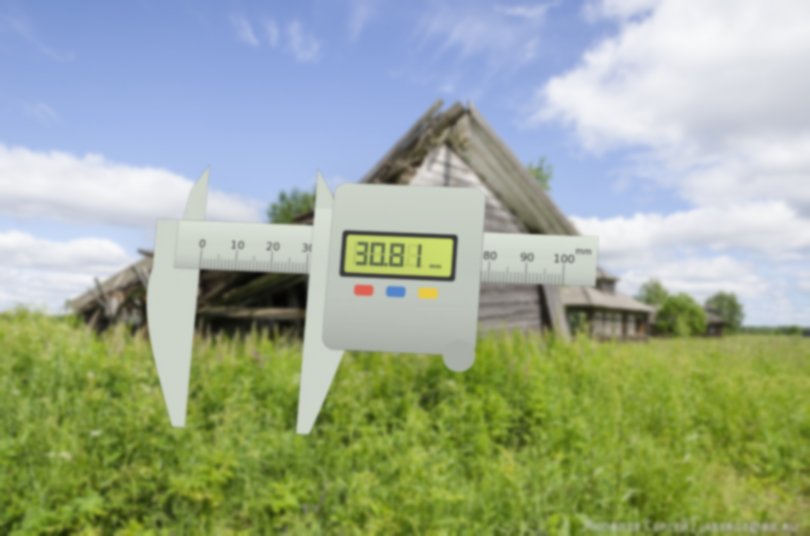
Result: 30.81 mm
